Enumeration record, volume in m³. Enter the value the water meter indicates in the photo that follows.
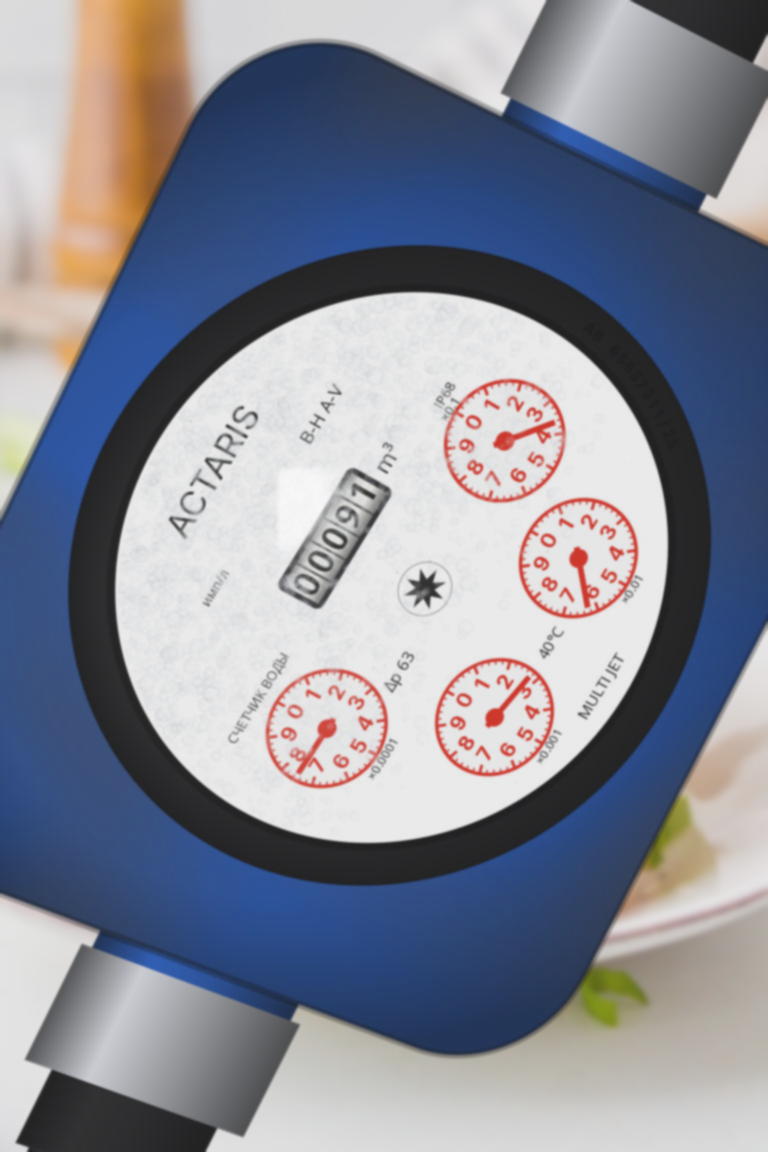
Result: 91.3627 m³
